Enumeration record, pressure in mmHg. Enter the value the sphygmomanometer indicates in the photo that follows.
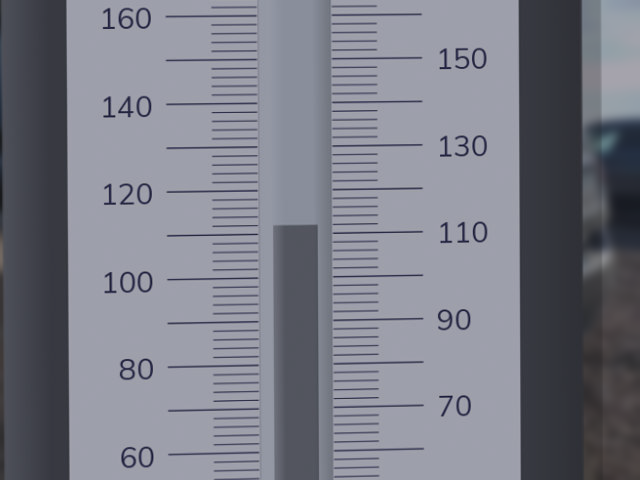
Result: 112 mmHg
